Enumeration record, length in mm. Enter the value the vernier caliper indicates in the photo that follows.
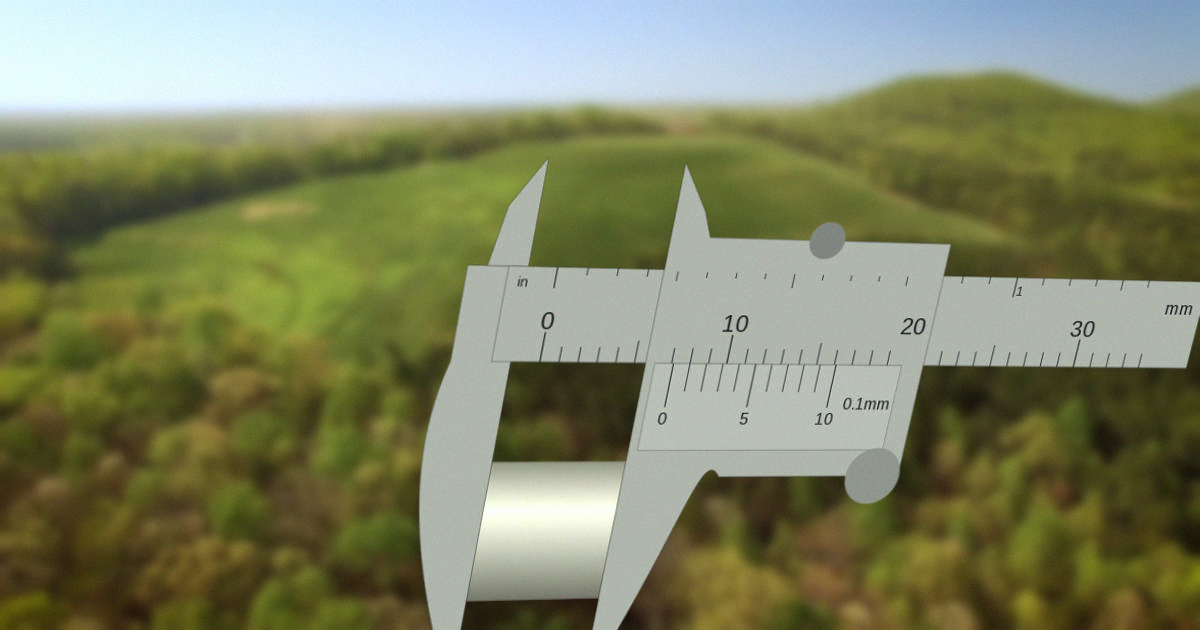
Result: 7.1 mm
